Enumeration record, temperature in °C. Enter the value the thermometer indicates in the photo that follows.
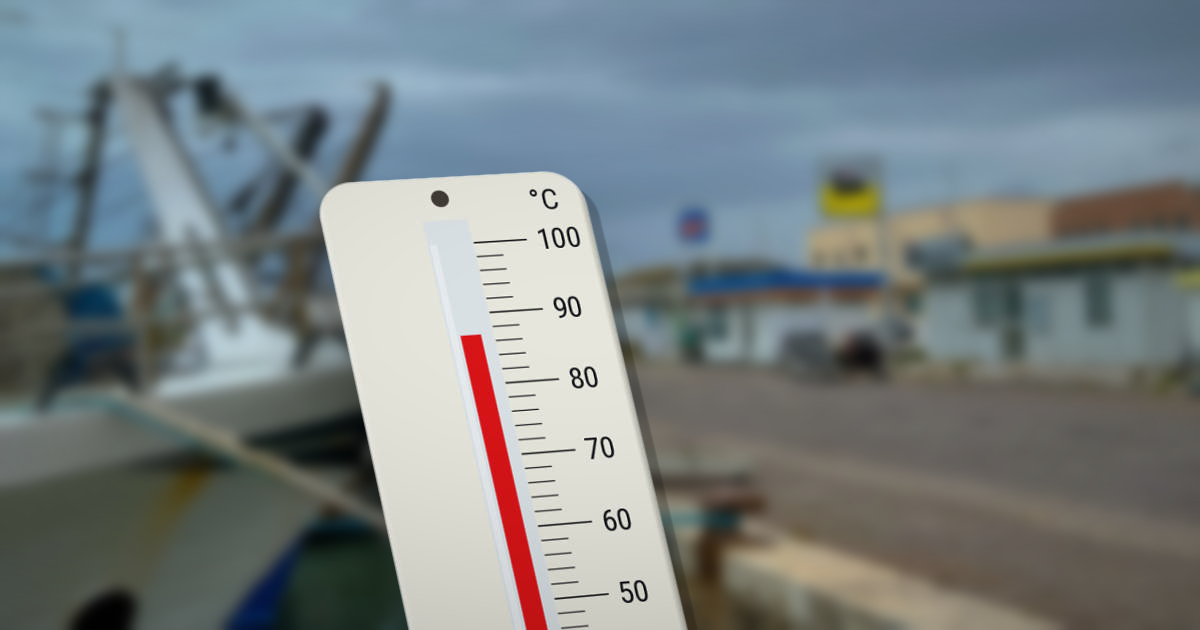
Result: 87 °C
